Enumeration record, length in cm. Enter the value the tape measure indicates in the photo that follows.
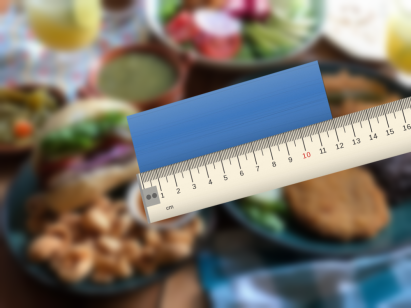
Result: 12 cm
